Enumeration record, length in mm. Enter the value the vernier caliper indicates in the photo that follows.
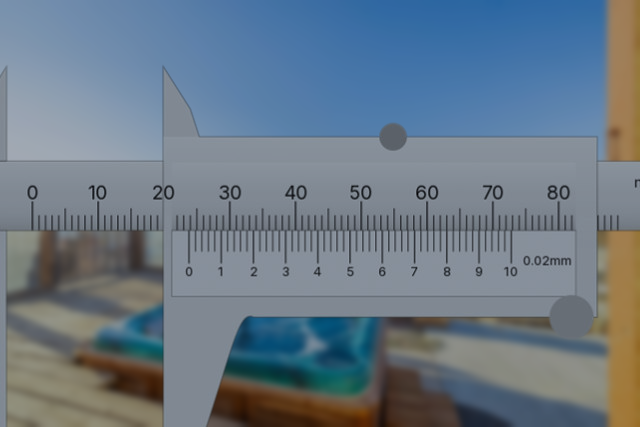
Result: 23.8 mm
